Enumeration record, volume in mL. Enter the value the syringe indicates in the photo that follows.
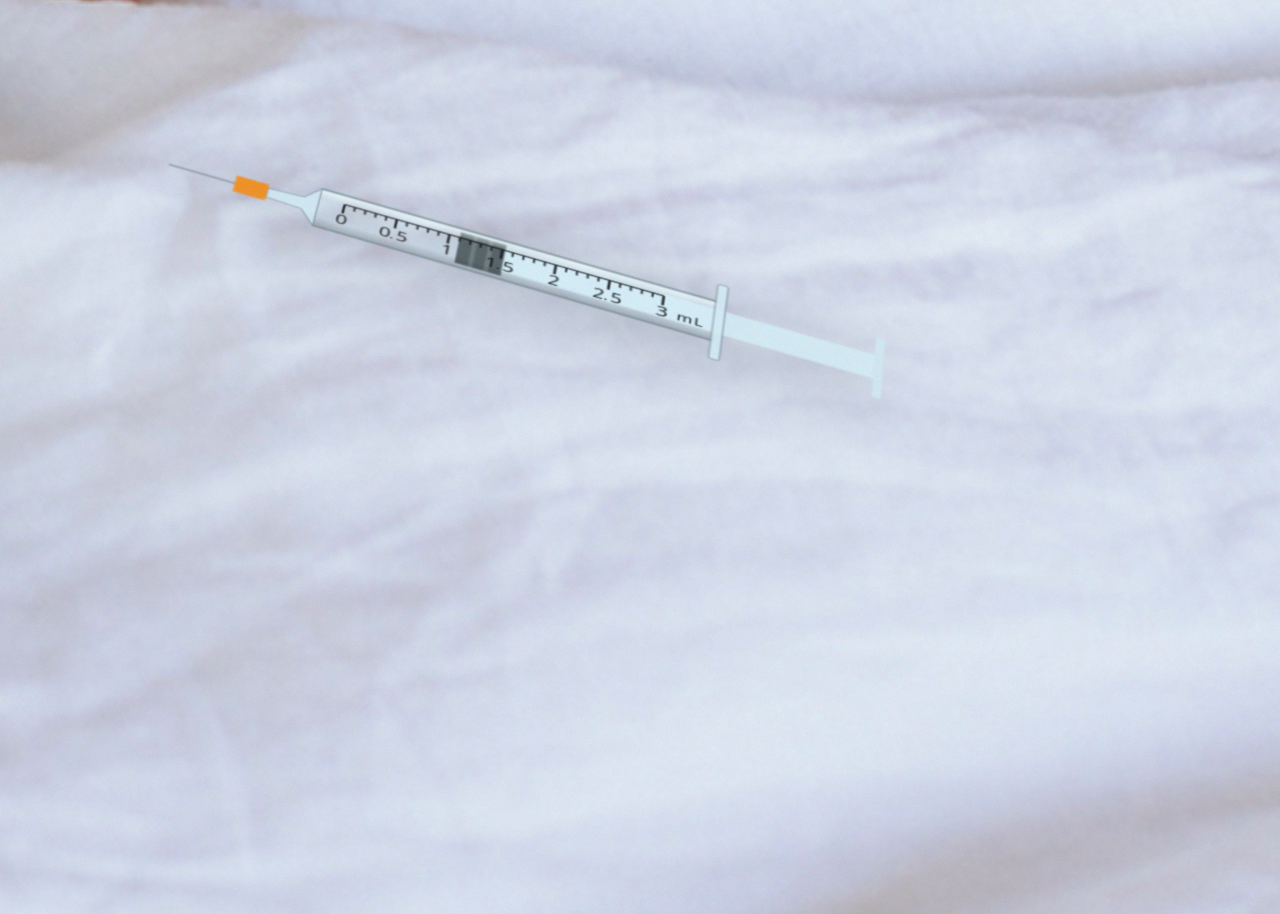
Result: 1.1 mL
